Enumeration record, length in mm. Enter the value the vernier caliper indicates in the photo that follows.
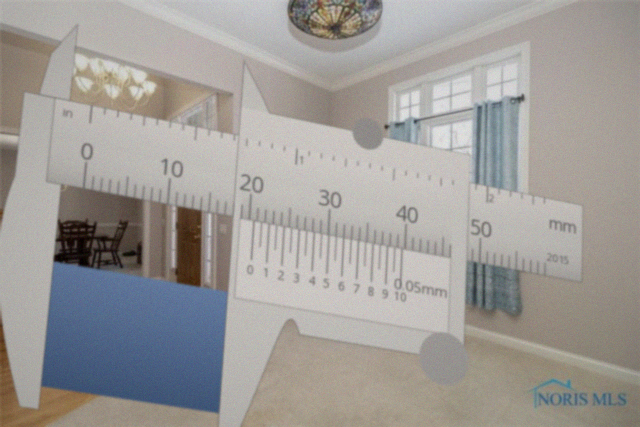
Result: 20.6 mm
